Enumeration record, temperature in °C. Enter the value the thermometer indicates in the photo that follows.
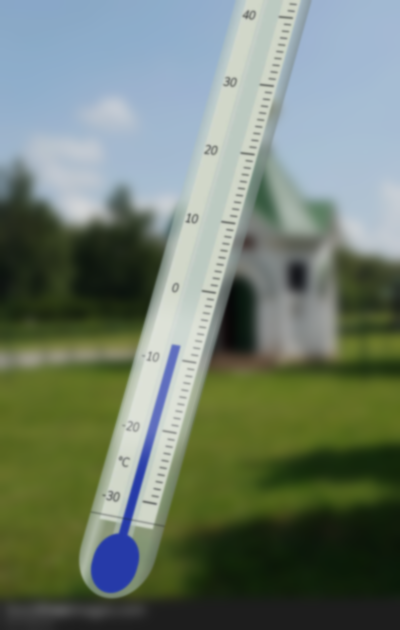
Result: -8 °C
